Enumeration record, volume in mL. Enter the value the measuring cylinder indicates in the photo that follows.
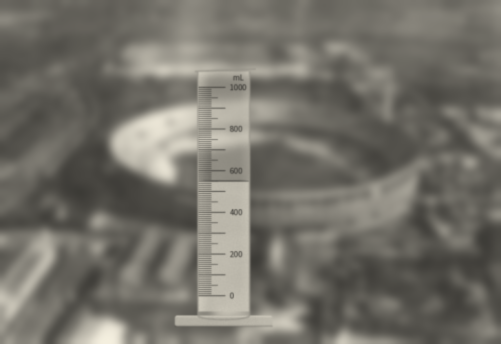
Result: 550 mL
